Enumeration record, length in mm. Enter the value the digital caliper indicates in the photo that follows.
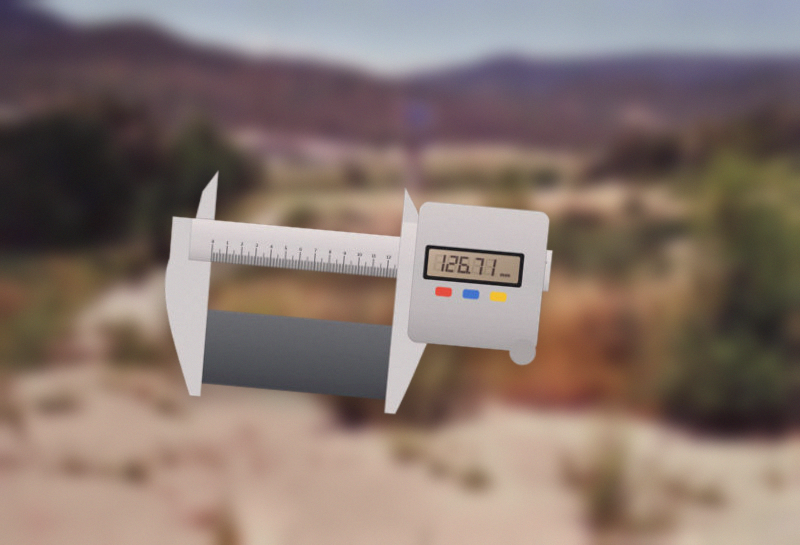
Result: 126.71 mm
